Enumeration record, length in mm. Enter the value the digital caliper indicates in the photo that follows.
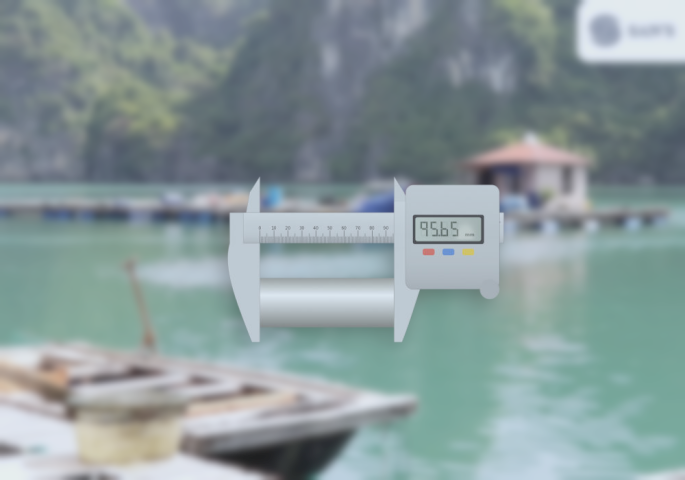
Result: 95.65 mm
